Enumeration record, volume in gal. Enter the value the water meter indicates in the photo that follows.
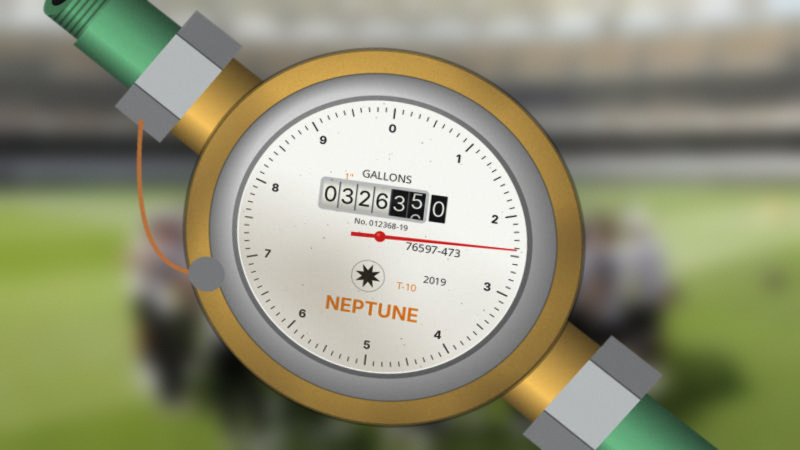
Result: 326352.4 gal
